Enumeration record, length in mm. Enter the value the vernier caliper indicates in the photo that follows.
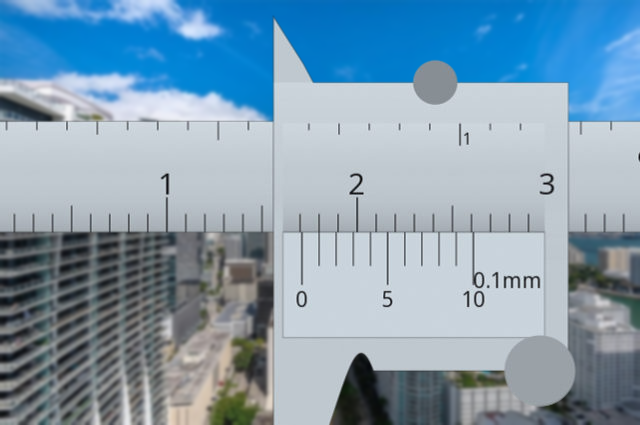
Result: 17.1 mm
